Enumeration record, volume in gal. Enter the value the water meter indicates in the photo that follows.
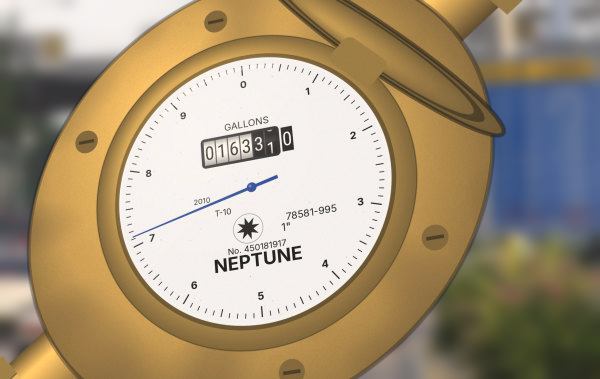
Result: 163307.1 gal
